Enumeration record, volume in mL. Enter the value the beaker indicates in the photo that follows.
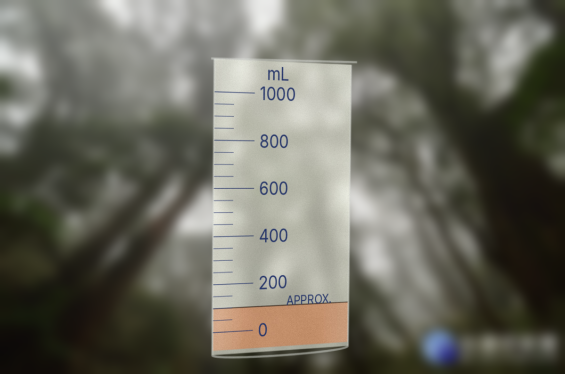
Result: 100 mL
